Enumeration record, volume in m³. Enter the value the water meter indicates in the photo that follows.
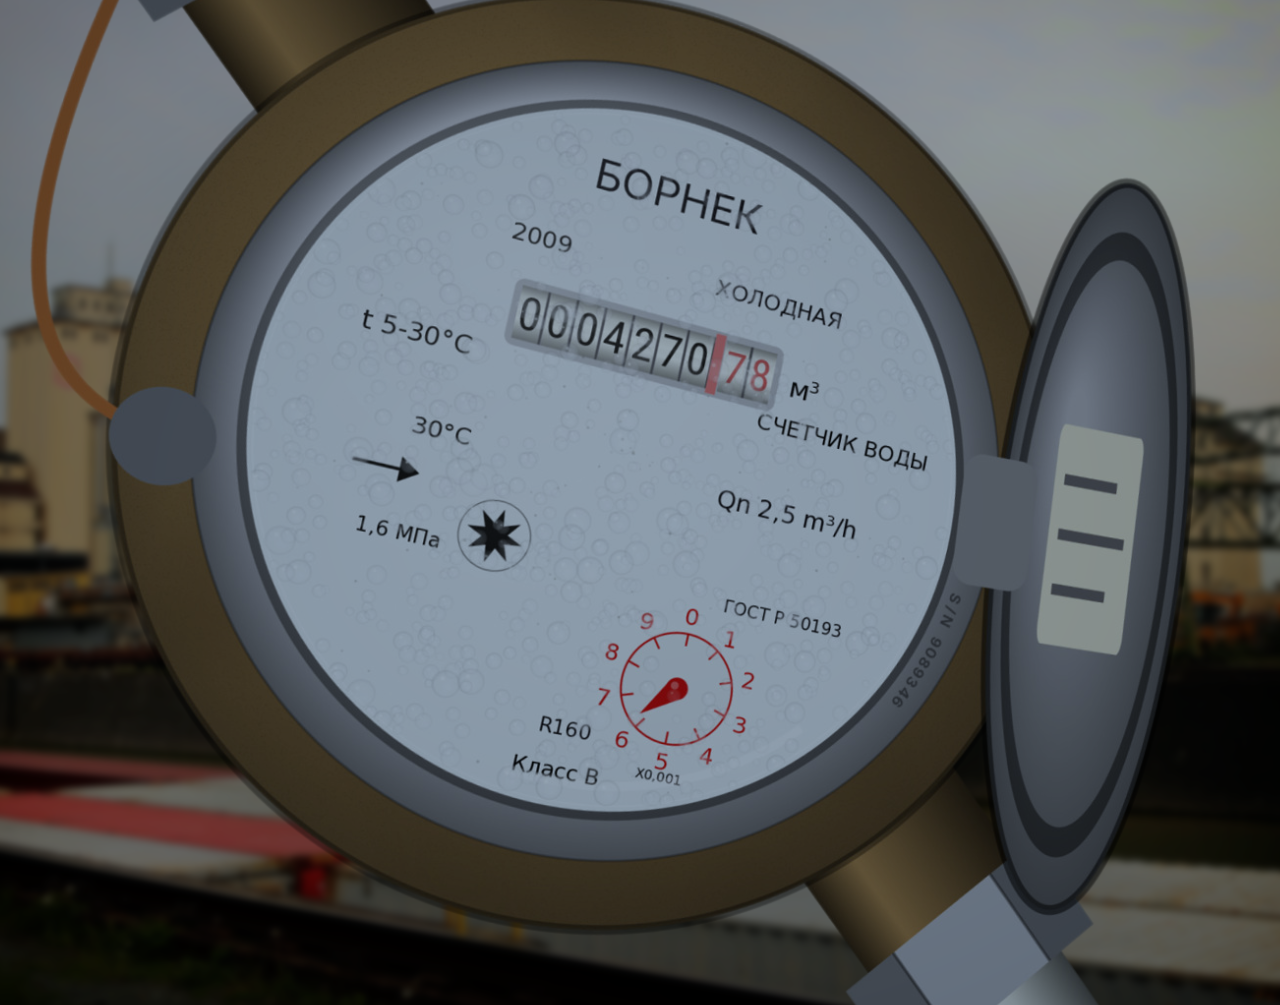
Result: 4270.786 m³
